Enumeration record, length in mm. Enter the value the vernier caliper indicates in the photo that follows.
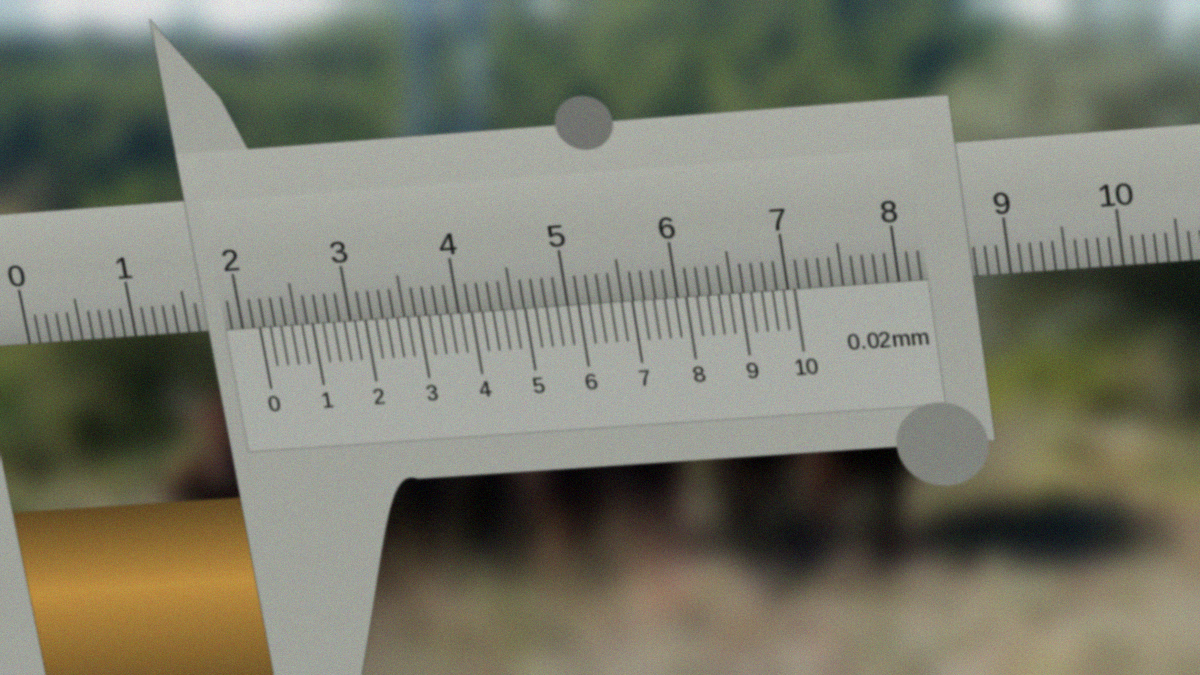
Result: 21.6 mm
